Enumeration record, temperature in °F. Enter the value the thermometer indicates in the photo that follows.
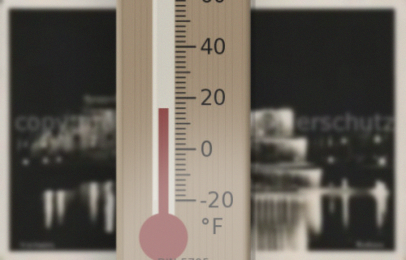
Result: 16 °F
